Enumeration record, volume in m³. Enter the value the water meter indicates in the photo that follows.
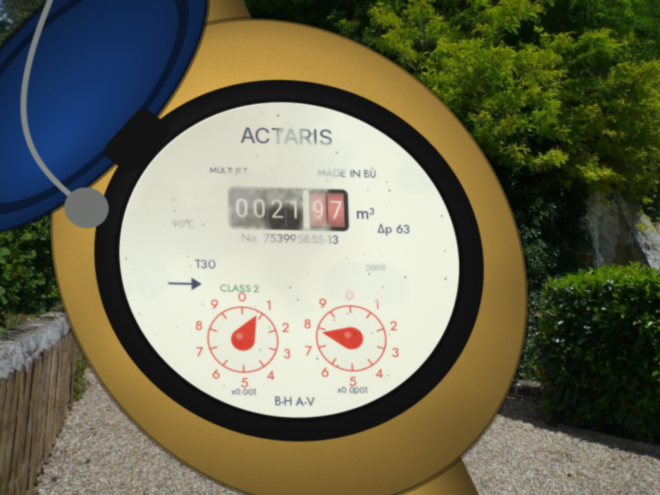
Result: 21.9707 m³
